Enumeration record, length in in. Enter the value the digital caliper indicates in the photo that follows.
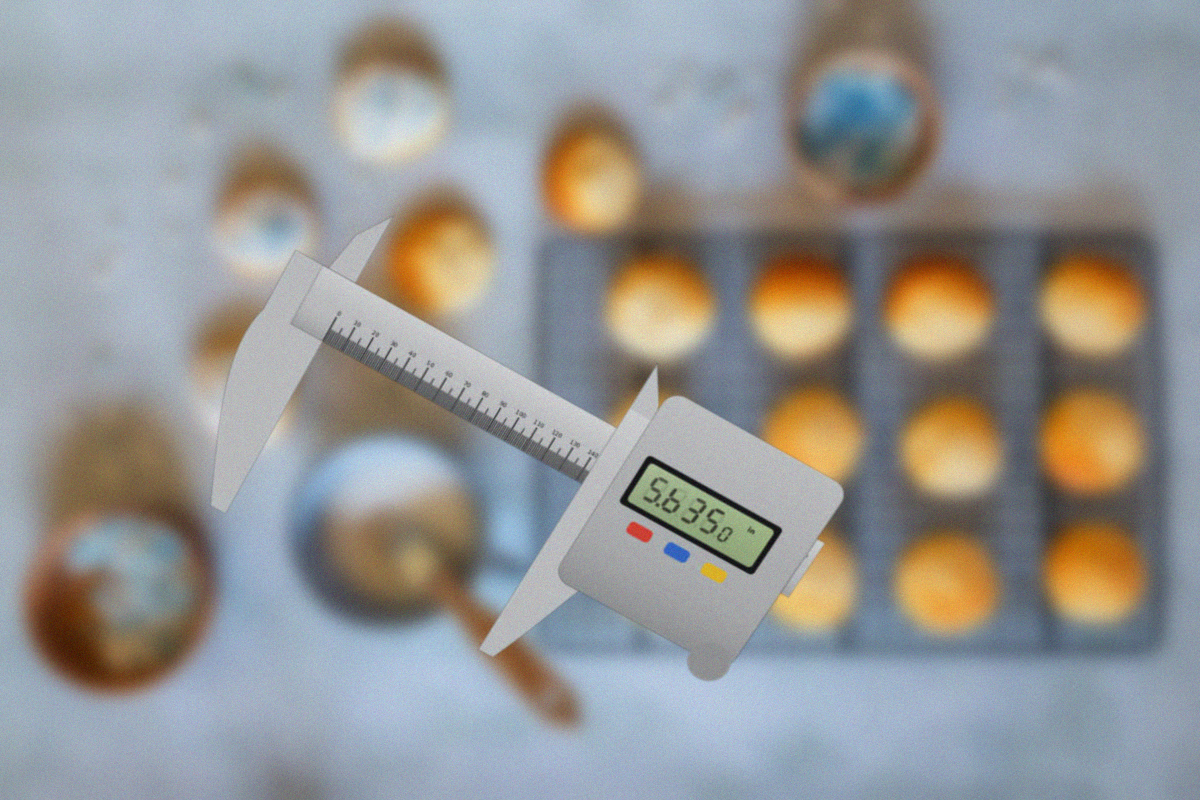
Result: 5.6350 in
